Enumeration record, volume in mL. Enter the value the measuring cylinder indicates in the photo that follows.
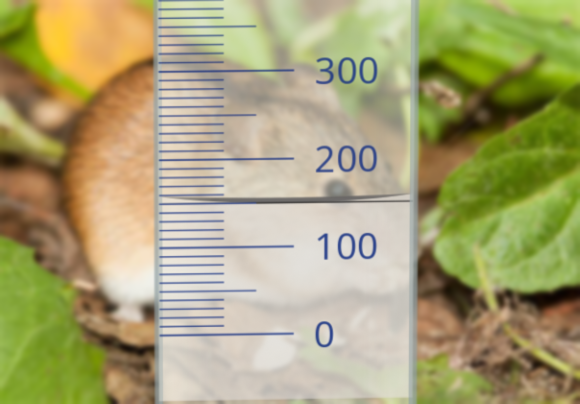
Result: 150 mL
